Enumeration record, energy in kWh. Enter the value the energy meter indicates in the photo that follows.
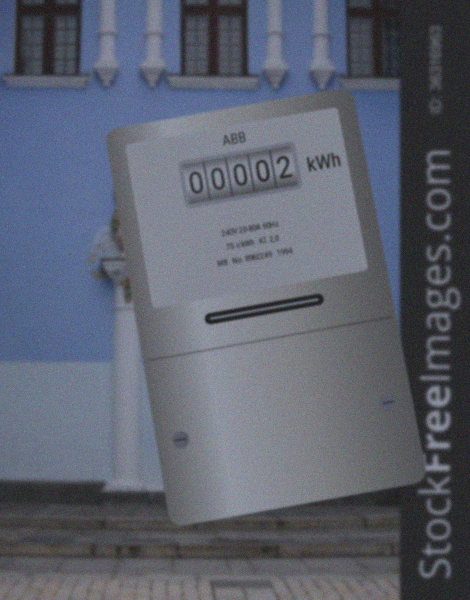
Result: 2 kWh
